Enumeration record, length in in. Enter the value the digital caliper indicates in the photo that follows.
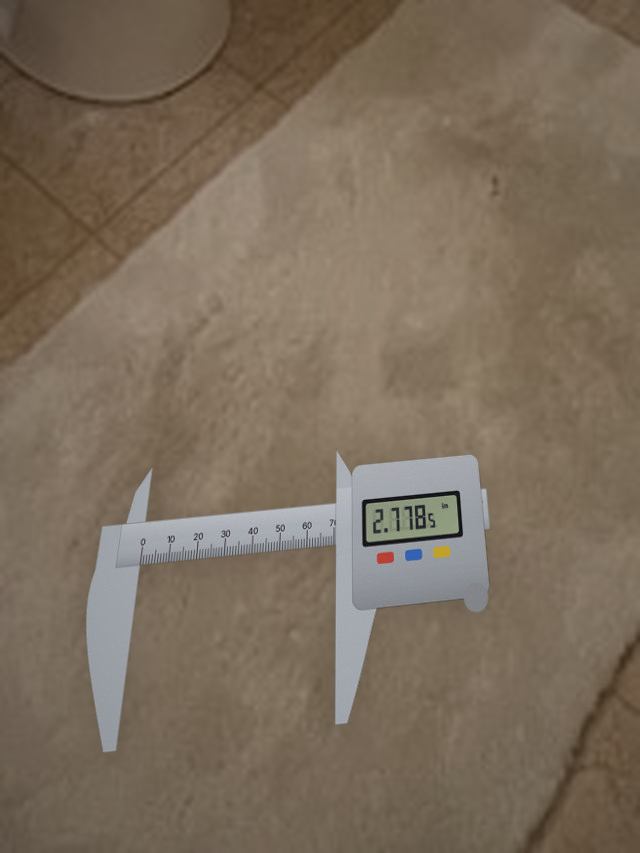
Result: 2.7785 in
